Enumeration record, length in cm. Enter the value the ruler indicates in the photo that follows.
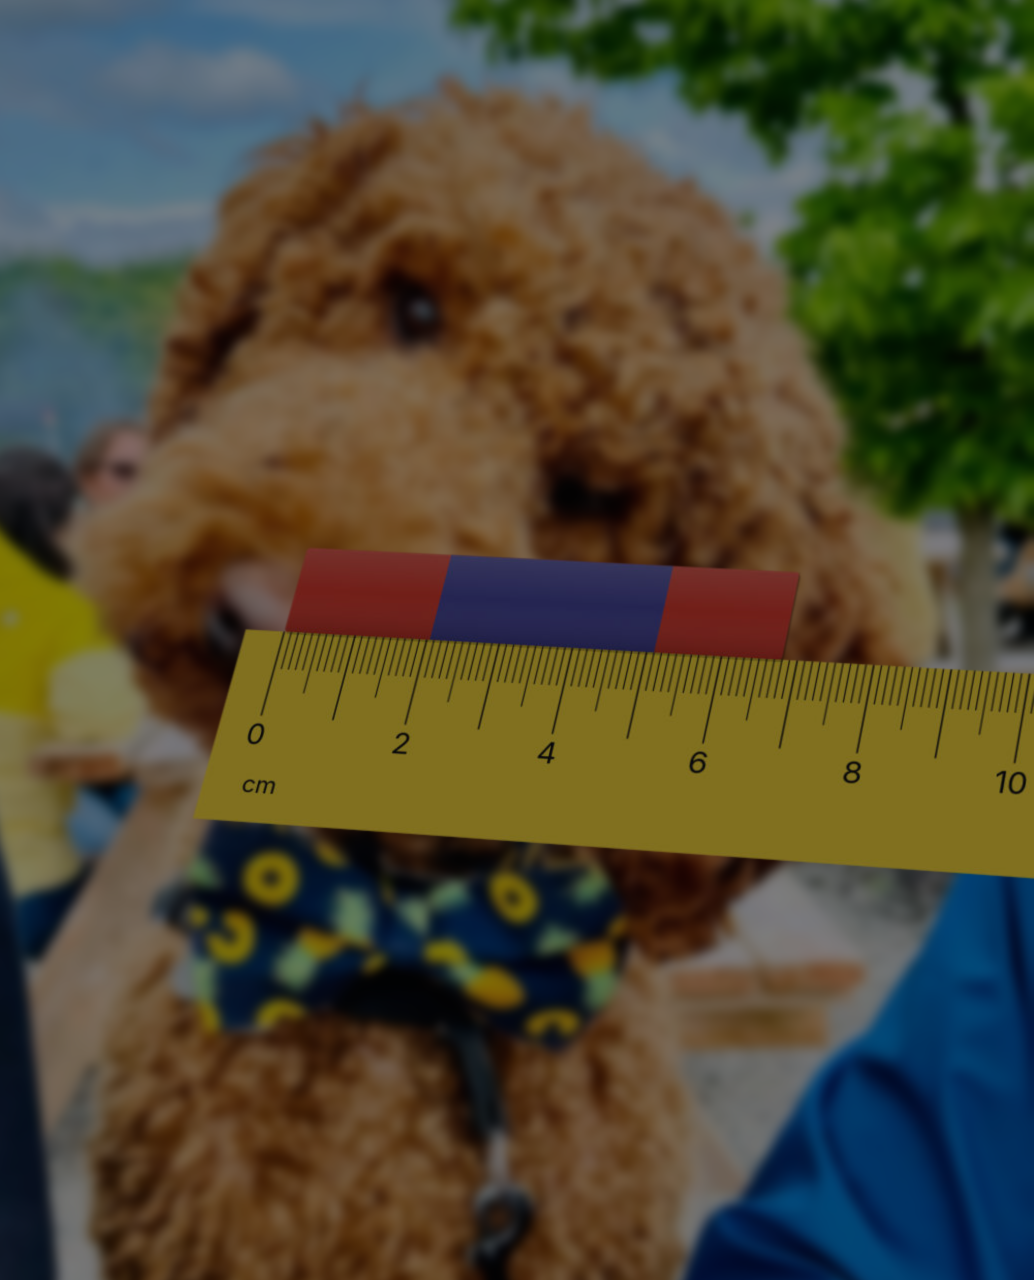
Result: 6.8 cm
